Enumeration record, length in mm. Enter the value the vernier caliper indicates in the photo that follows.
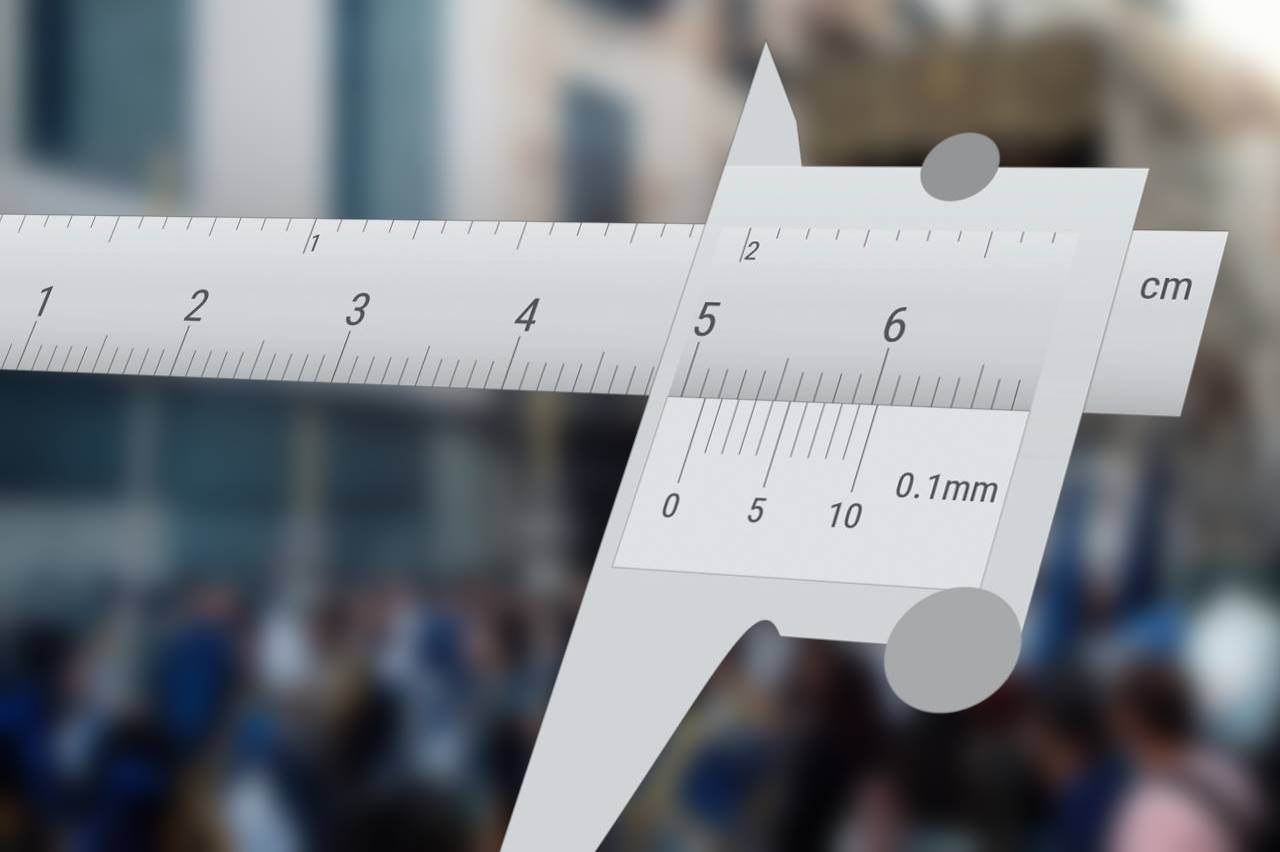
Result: 51.3 mm
